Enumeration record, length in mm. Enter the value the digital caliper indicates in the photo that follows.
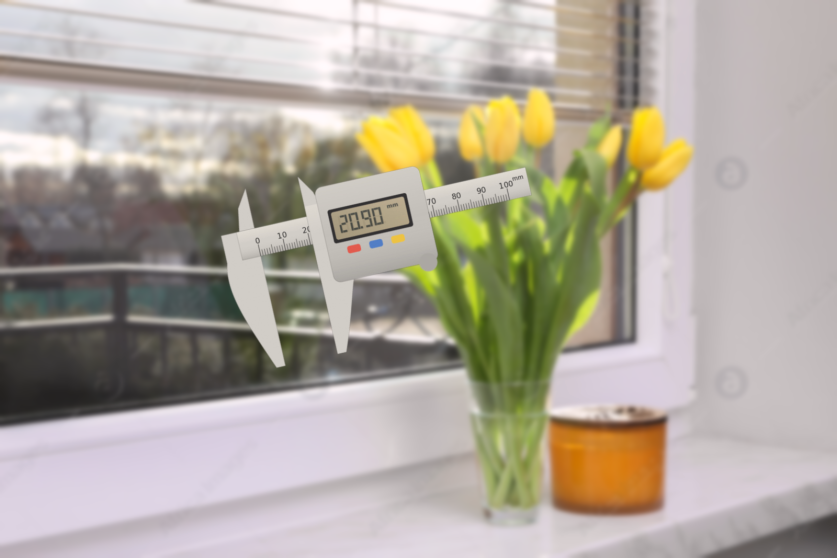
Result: 20.90 mm
